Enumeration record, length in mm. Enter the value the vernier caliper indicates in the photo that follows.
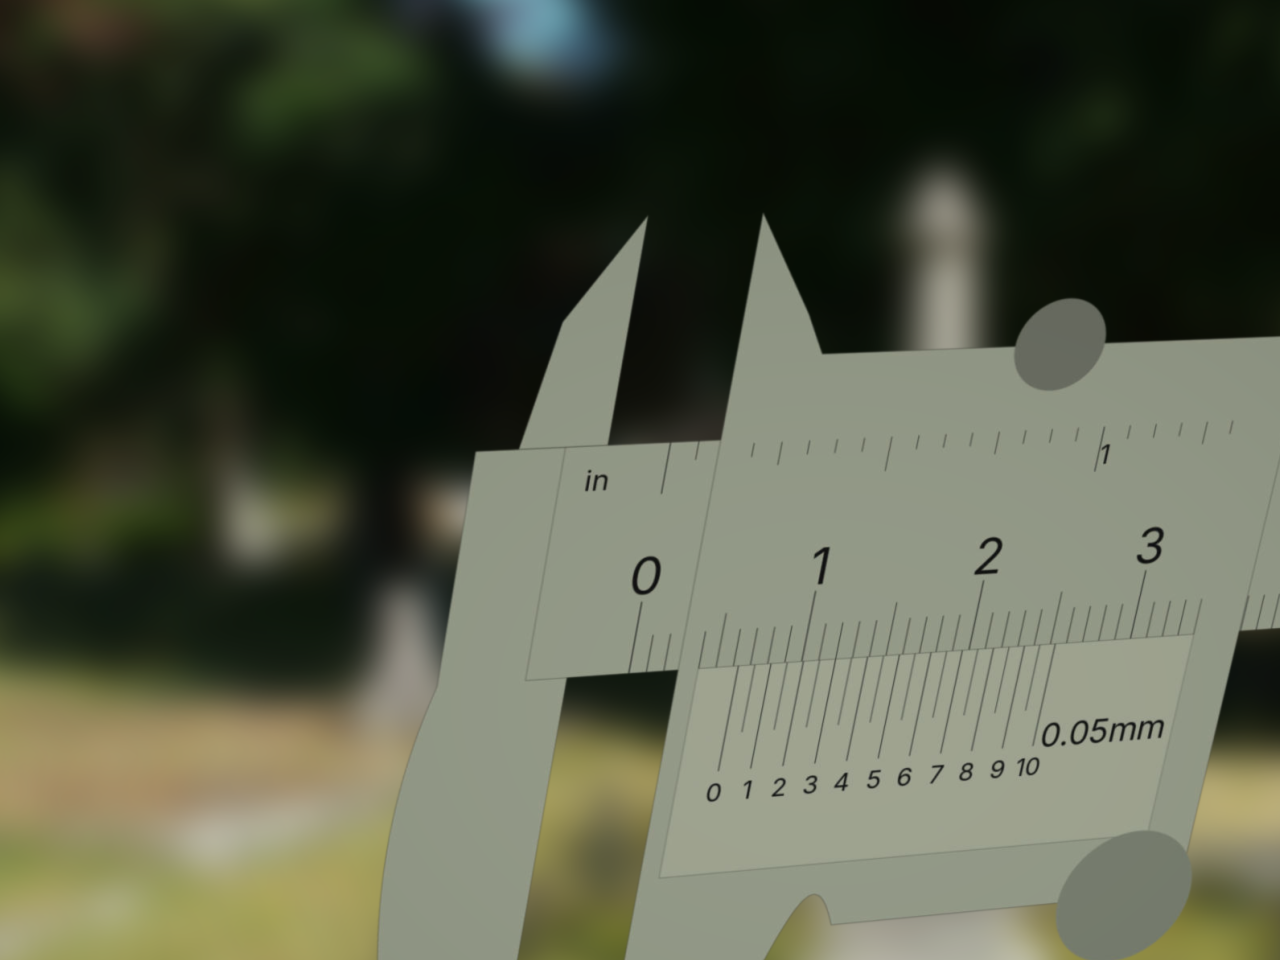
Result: 6.3 mm
